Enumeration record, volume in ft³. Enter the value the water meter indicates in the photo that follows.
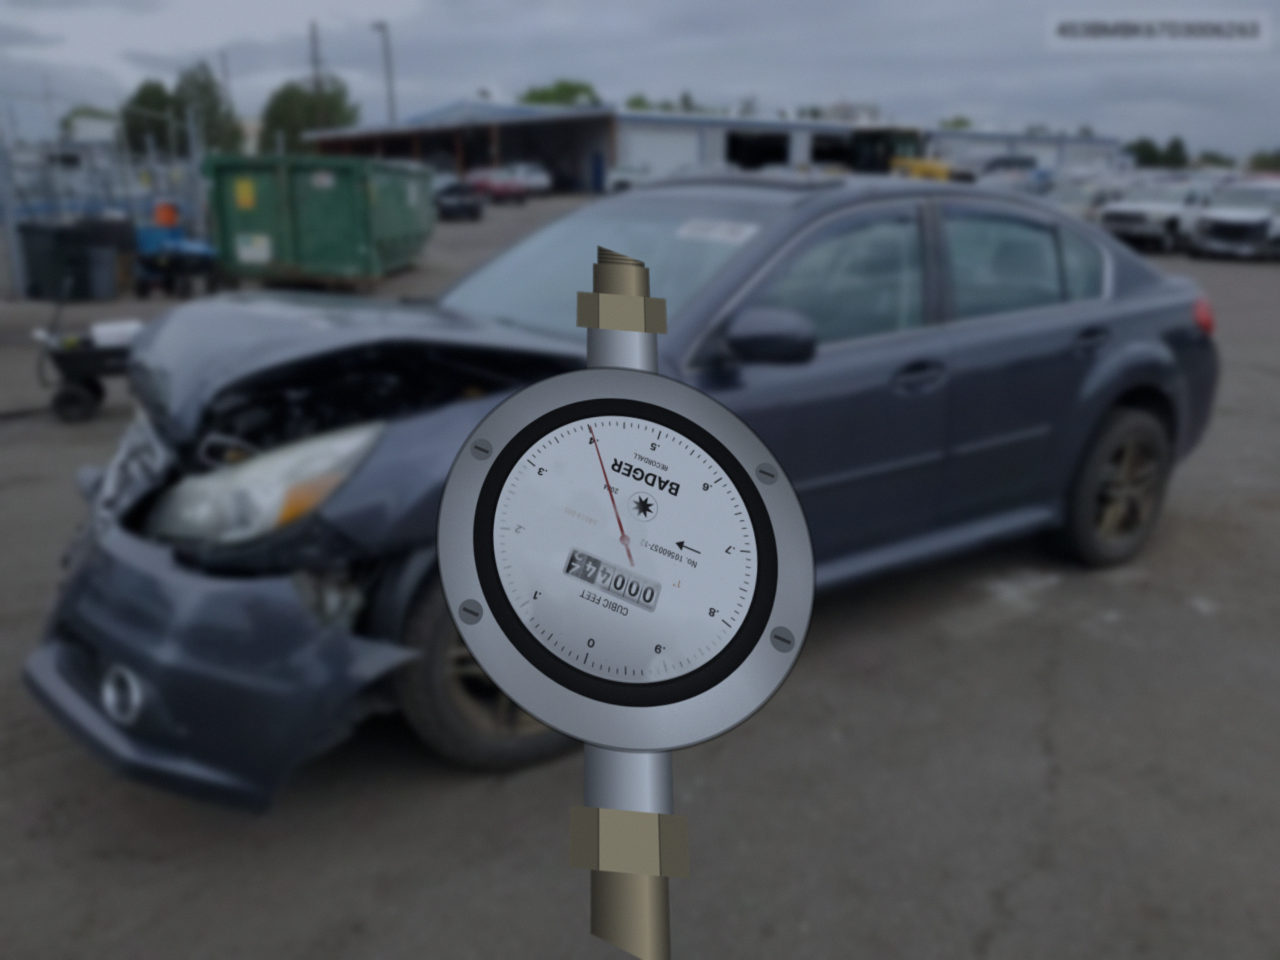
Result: 442.40 ft³
